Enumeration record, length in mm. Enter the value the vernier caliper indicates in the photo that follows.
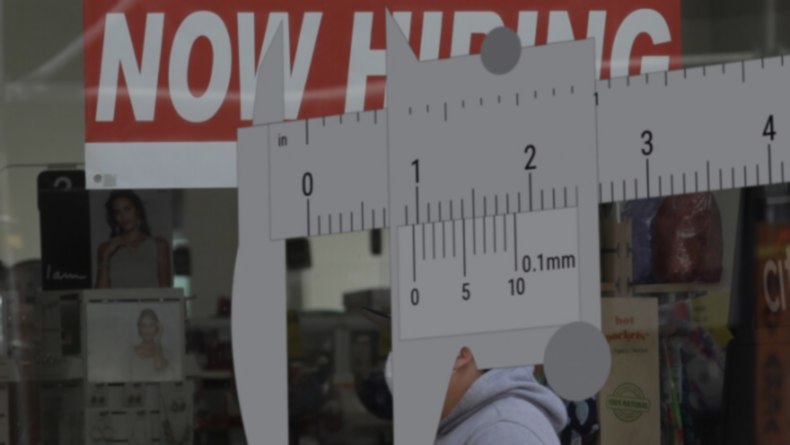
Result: 9.6 mm
